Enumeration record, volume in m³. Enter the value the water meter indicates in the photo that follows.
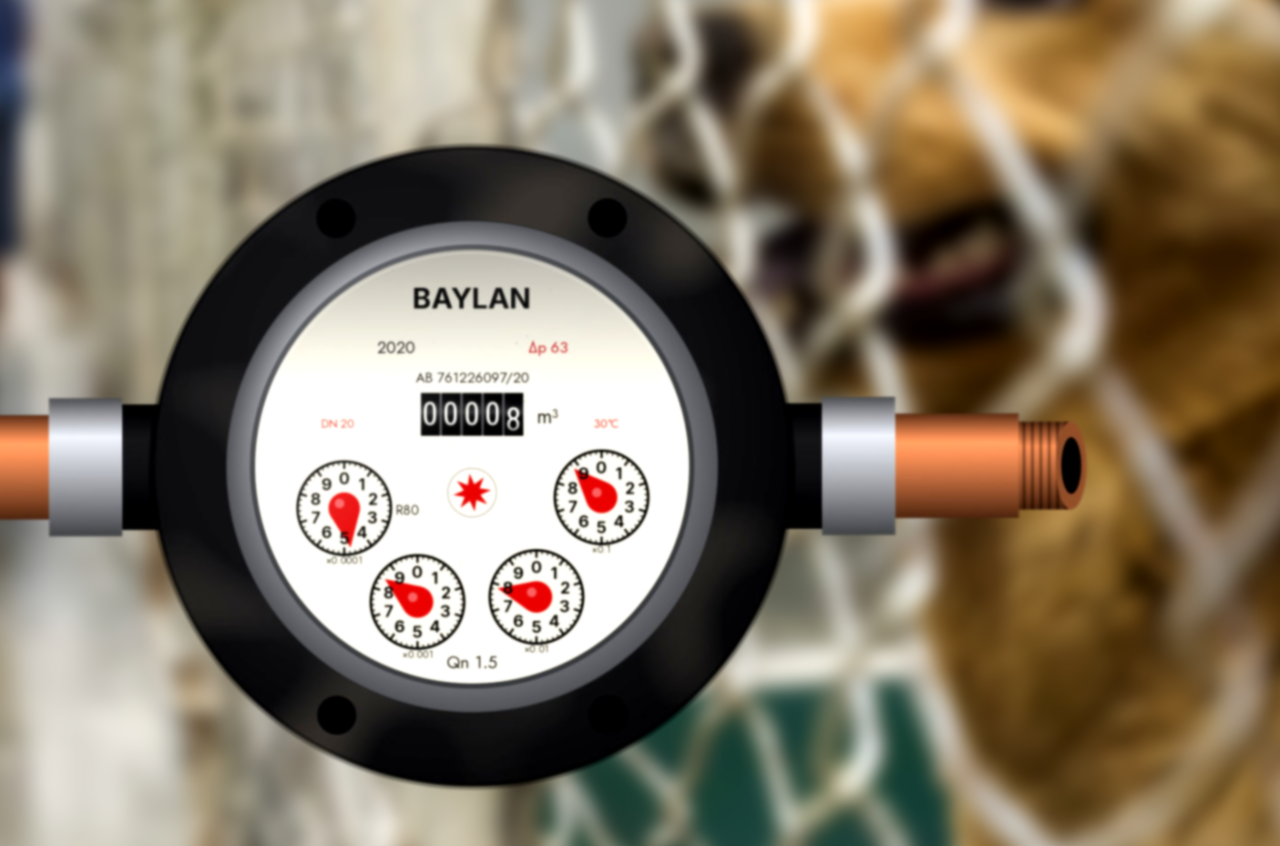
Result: 7.8784 m³
